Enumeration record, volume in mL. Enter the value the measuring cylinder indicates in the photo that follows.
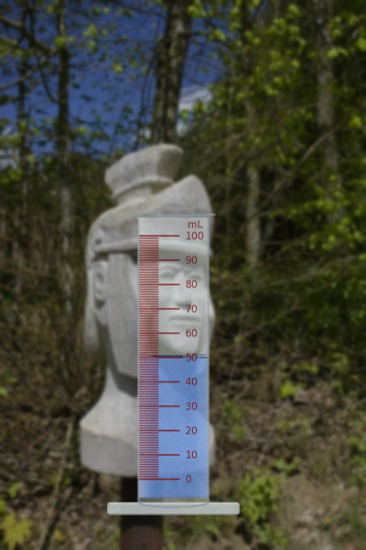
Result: 50 mL
